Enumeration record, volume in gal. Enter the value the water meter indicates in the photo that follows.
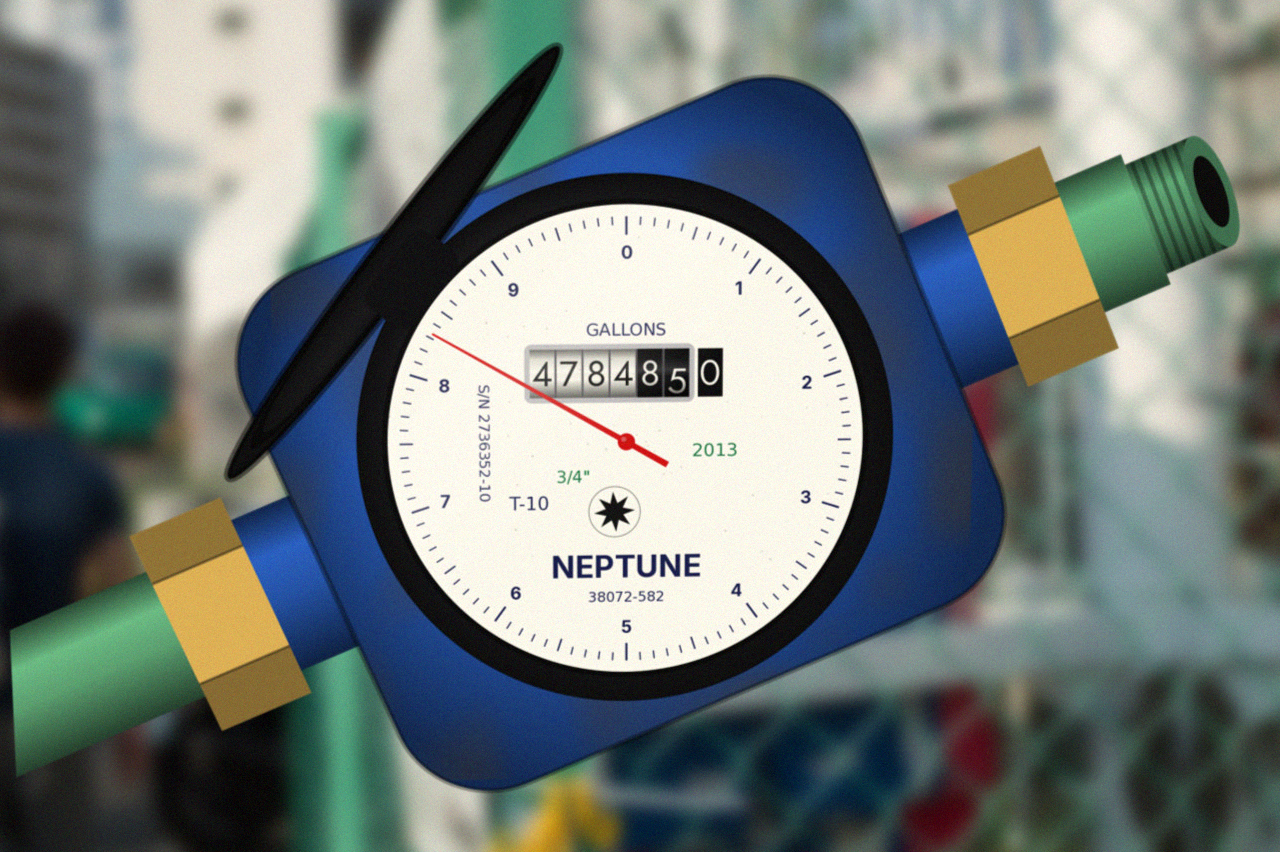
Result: 4784848.3 gal
